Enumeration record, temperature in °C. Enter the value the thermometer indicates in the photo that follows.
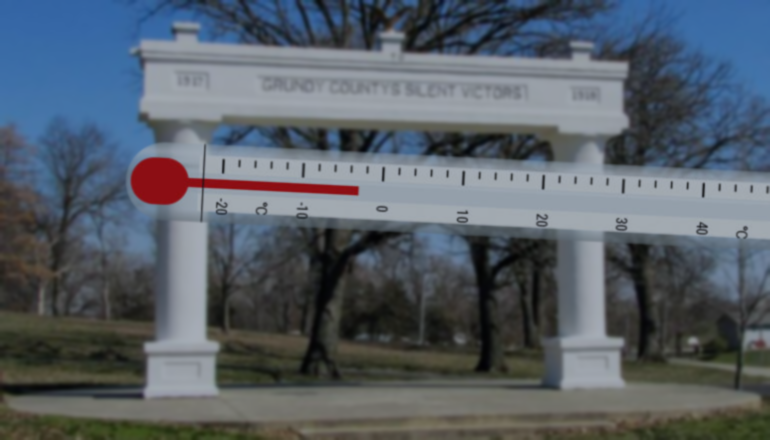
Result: -3 °C
